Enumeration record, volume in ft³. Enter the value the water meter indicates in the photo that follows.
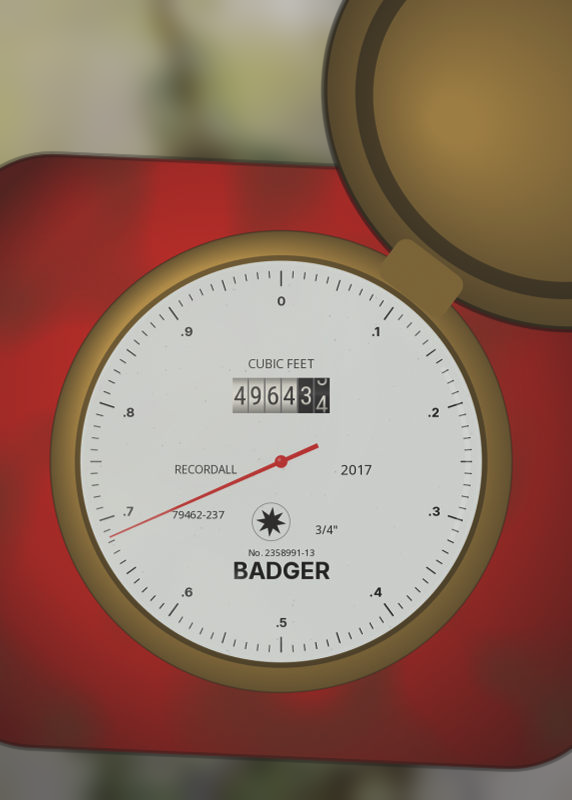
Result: 496433.68 ft³
